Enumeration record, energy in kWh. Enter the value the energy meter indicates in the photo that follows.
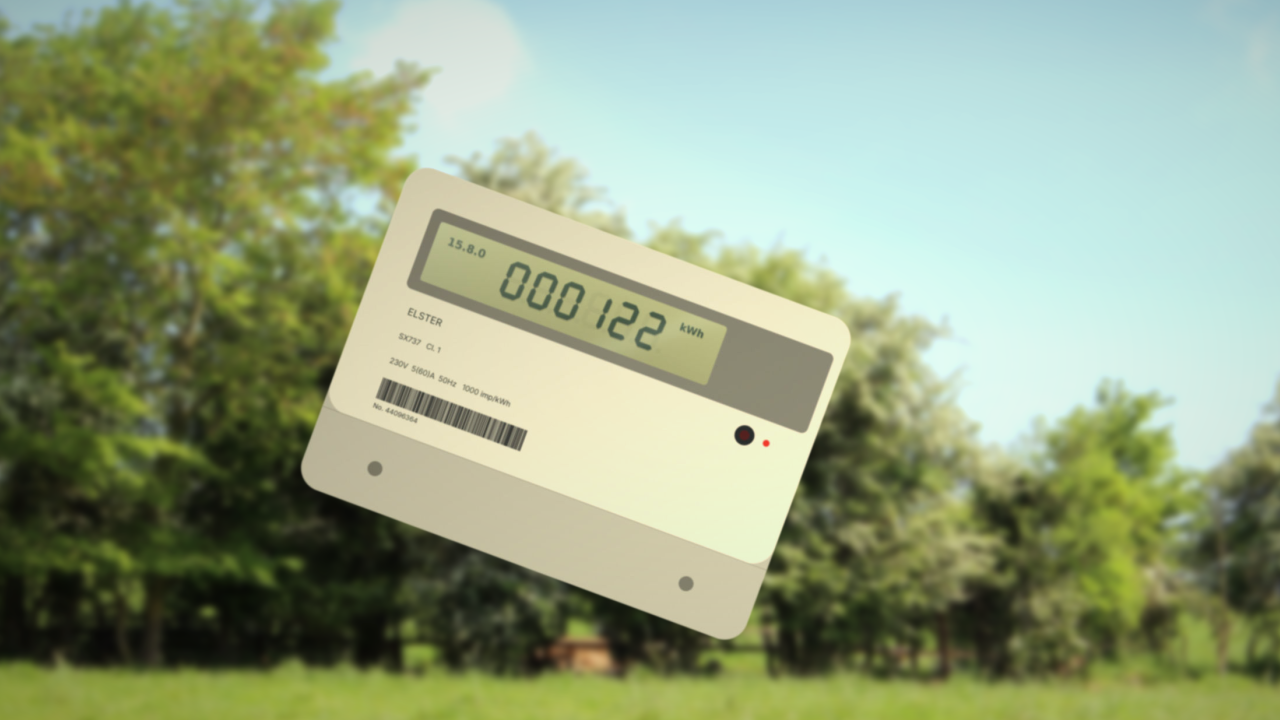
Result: 122 kWh
